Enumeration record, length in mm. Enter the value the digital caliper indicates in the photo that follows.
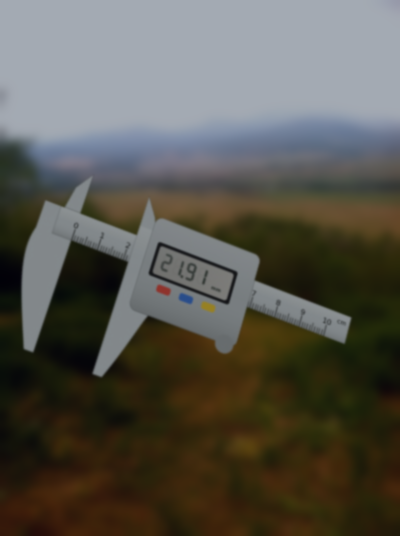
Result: 21.91 mm
